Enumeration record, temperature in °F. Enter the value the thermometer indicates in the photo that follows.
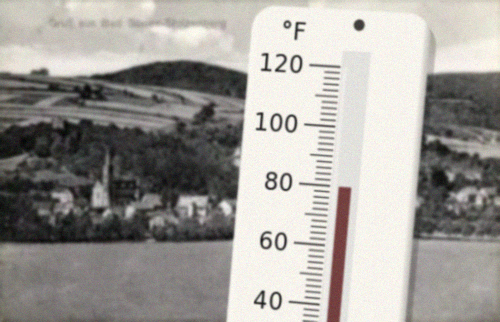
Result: 80 °F
